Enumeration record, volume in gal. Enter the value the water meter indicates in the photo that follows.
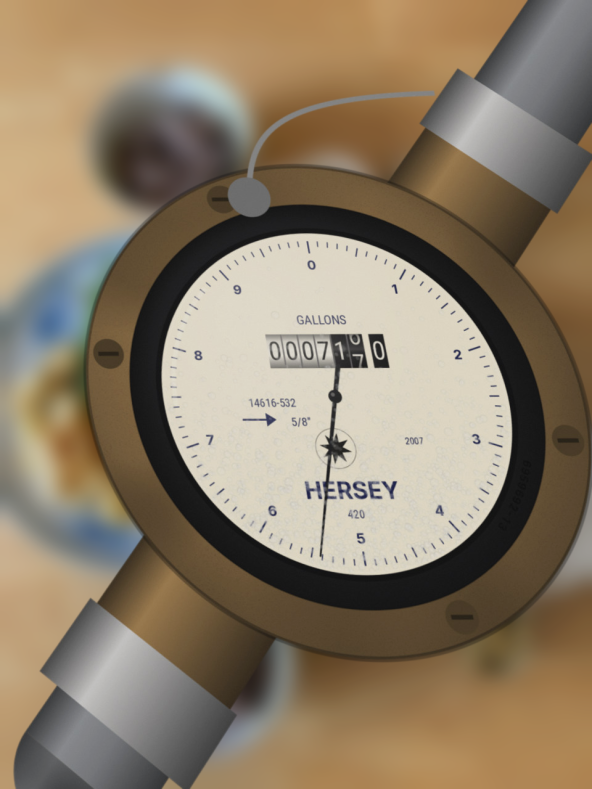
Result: 7165.4 gal
